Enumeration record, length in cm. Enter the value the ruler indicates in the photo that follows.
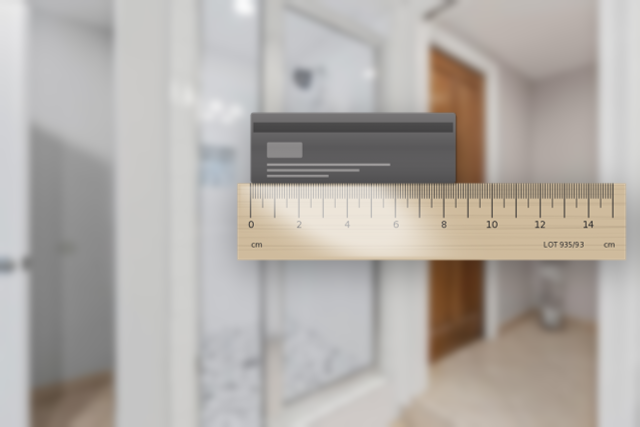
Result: 8.5 cm
